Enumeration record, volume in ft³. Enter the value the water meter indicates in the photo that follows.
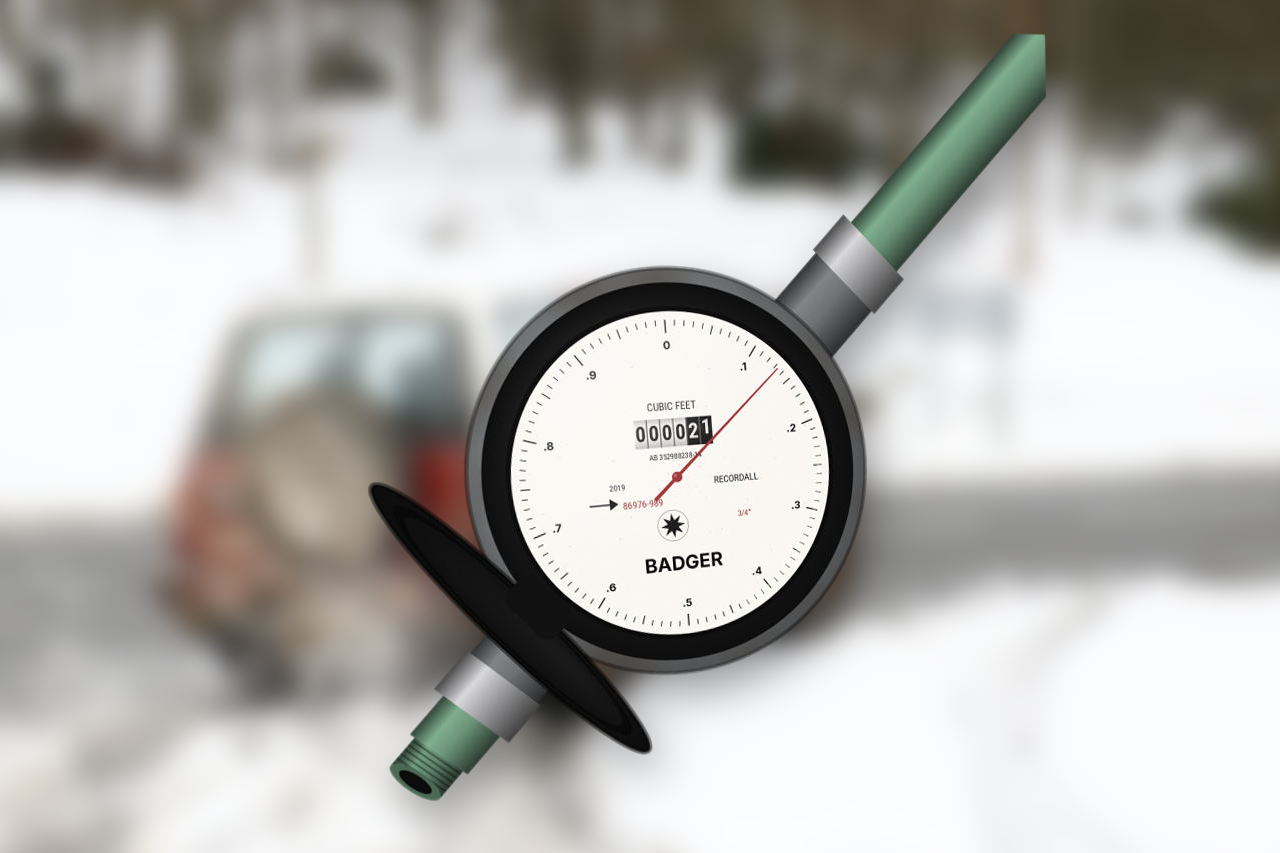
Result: 21.13 ft³
